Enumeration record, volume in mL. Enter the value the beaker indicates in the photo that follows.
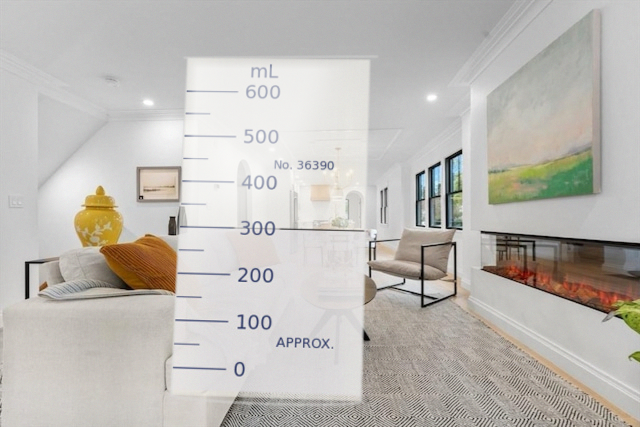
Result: 300 mL
